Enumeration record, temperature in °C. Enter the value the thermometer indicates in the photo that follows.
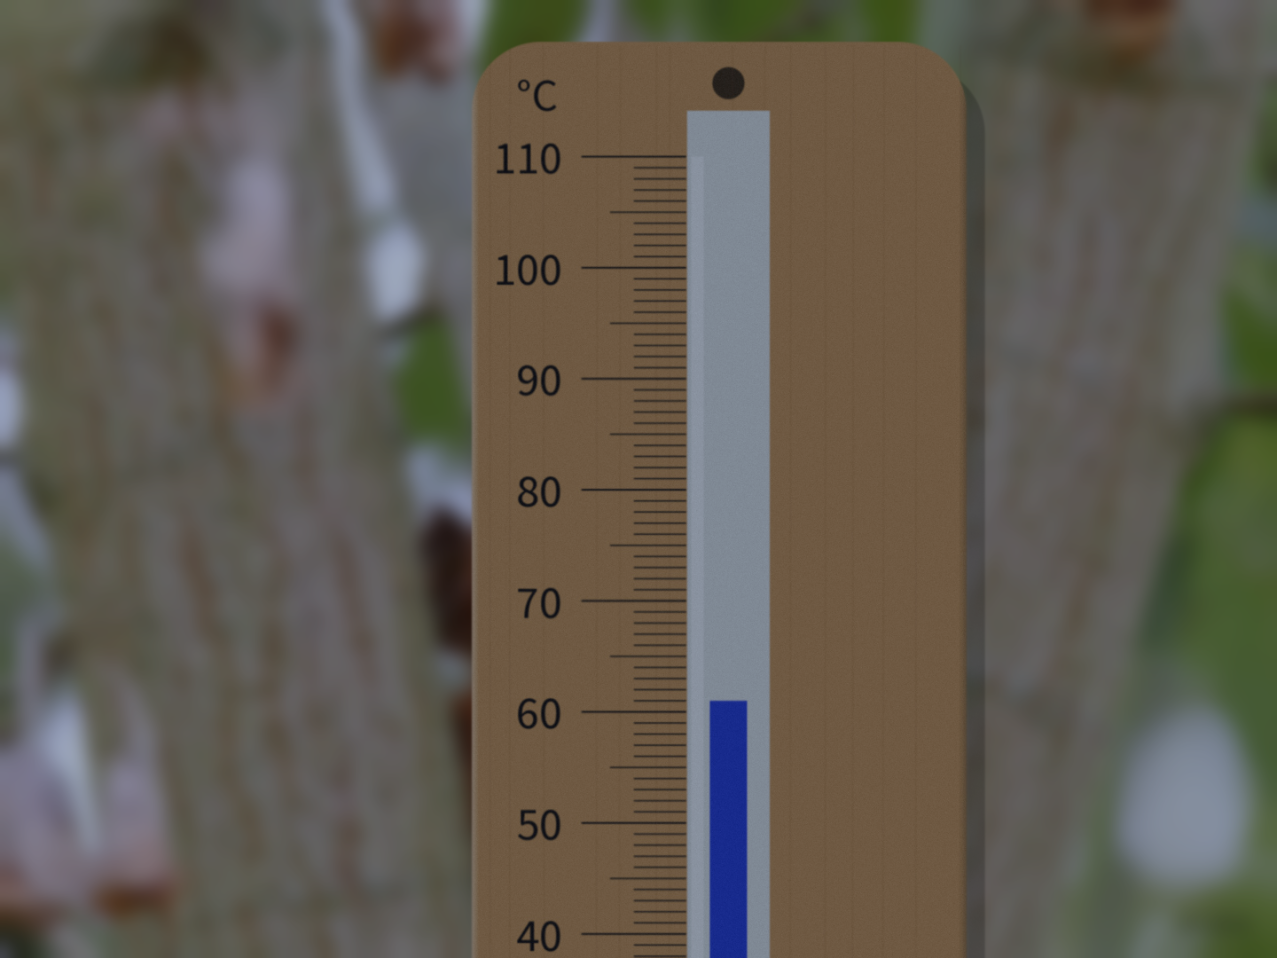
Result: 61 °C
